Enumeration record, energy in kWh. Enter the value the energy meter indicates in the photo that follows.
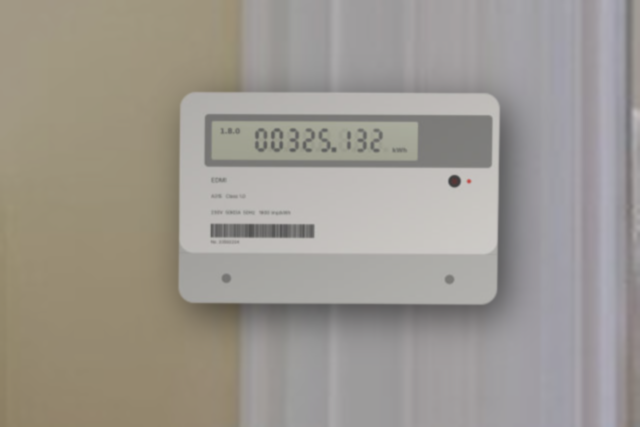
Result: 325.132 kWh
